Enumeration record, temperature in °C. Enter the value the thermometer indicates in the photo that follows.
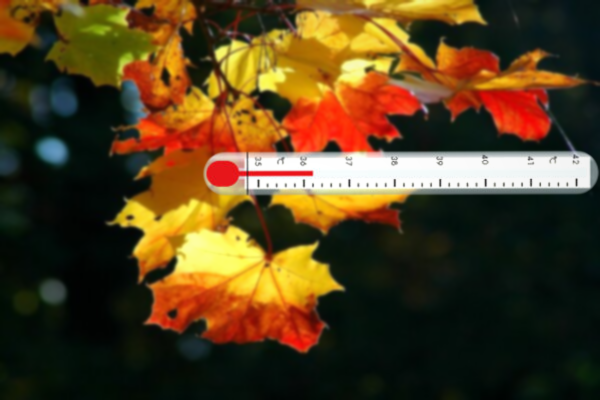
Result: 36.2 °C
